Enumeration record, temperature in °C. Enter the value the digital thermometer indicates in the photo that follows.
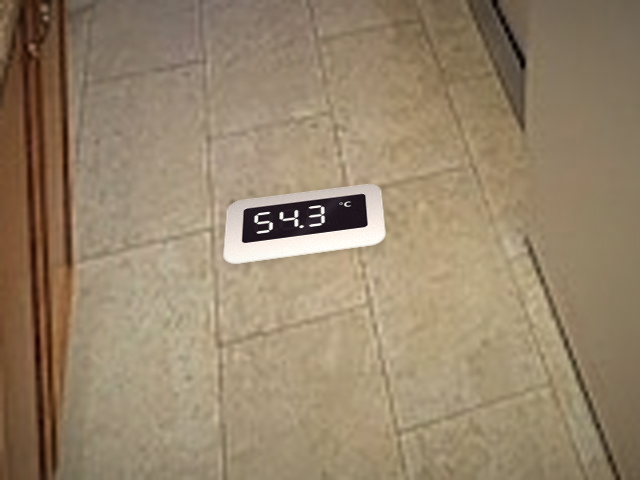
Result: 54.3 °C
